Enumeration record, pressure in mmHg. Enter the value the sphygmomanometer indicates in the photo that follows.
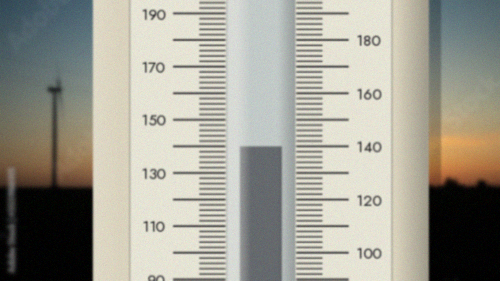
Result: 140 mmHg
